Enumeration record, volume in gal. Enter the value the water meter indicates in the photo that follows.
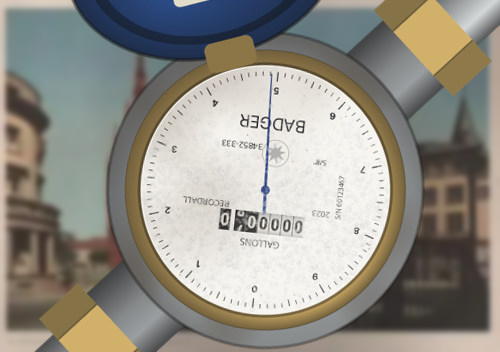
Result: 74.9 gal
